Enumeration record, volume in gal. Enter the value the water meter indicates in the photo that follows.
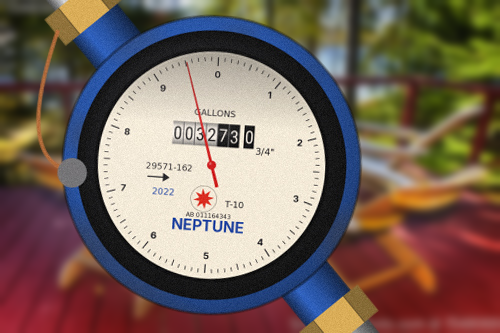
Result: 32729.5 gal
